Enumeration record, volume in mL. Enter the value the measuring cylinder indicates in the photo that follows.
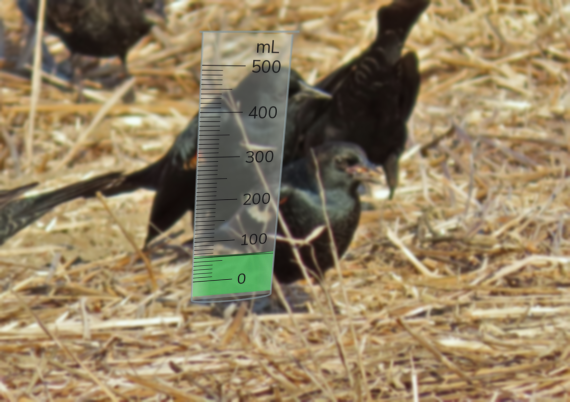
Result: 60 mL
